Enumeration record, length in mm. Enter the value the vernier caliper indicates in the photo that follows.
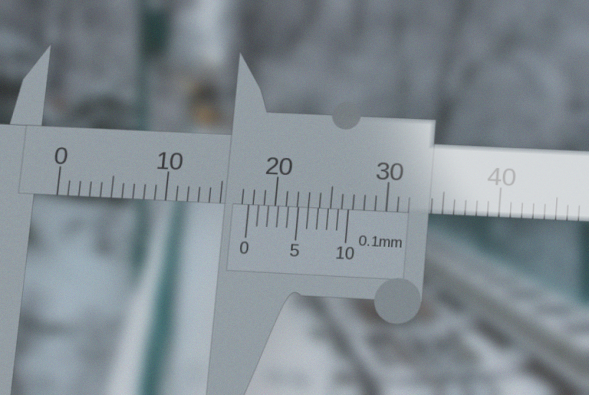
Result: 17.6 mm
